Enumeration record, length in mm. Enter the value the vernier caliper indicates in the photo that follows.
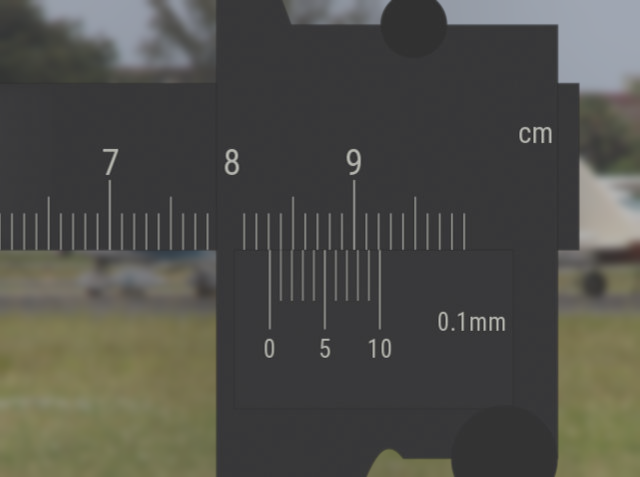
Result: 83.1 mm
